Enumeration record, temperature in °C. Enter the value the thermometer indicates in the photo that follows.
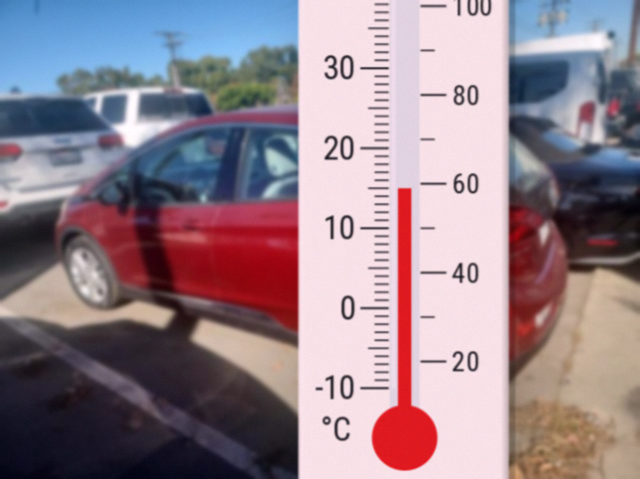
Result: 15 °C
